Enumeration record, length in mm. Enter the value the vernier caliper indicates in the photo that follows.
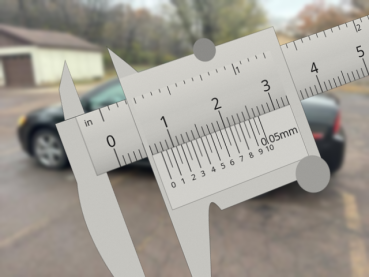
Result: 7.6 mm
